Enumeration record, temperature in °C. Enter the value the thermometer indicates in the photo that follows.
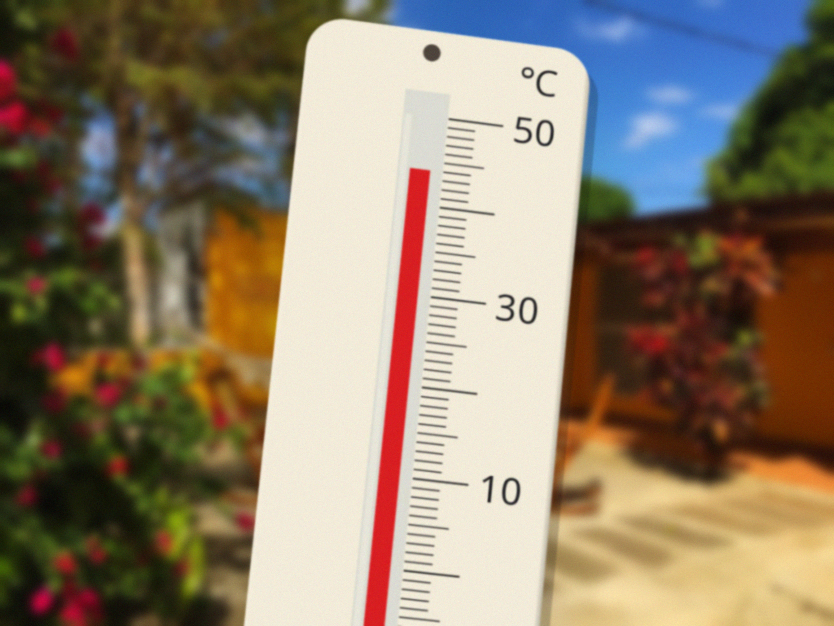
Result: 44 °C
